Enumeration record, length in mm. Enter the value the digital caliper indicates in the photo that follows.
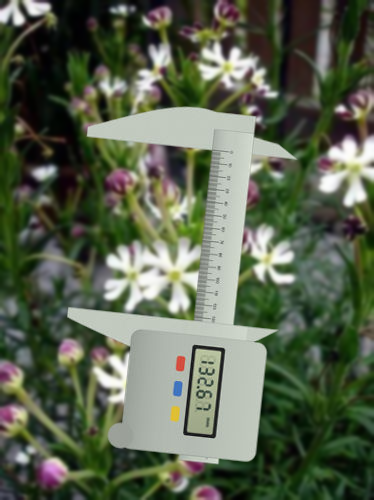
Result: 132.67 mm
